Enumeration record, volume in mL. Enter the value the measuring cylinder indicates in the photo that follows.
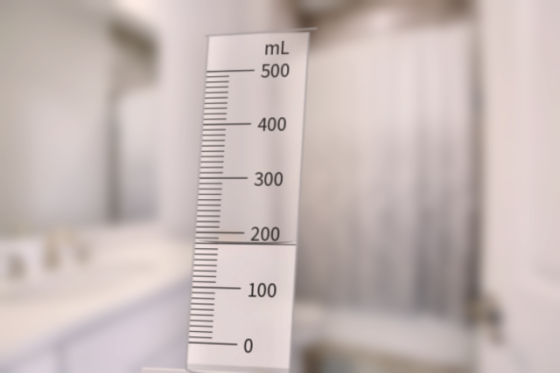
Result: 180 mL
